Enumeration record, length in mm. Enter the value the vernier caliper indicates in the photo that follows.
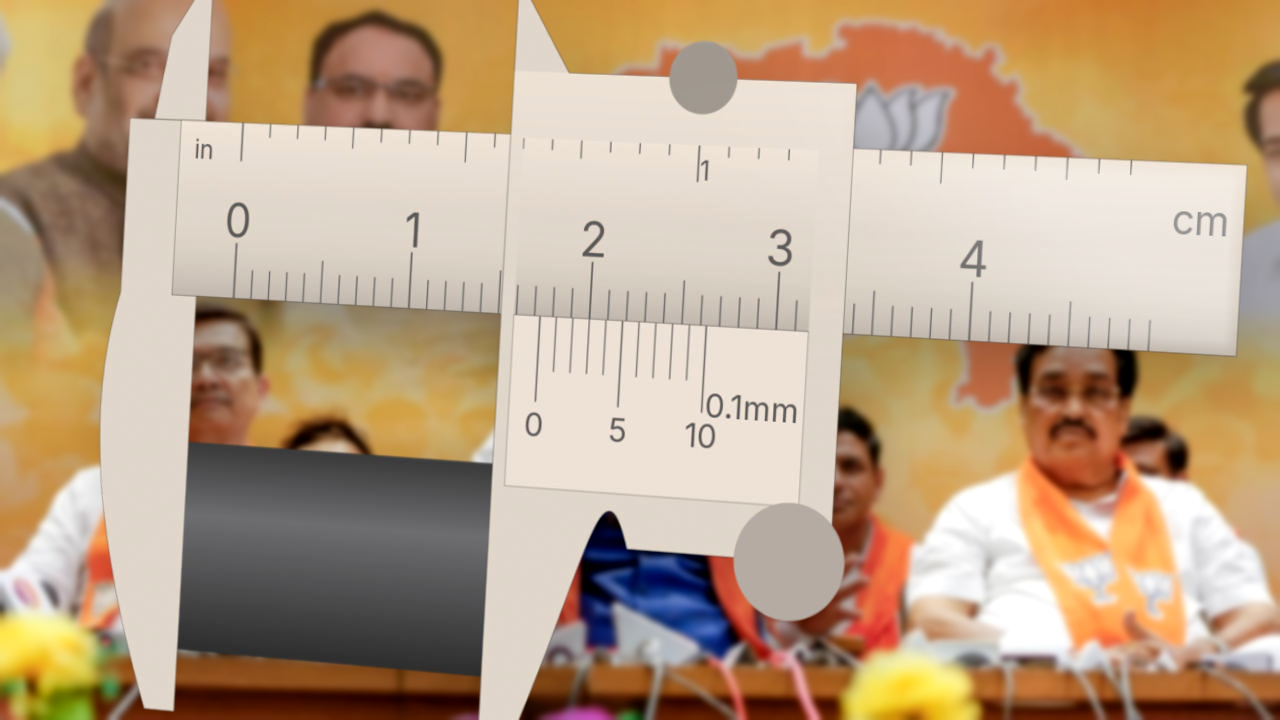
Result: 17.3 mm
